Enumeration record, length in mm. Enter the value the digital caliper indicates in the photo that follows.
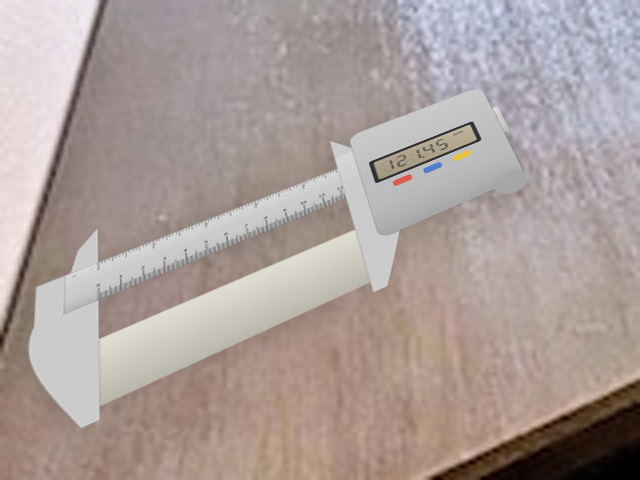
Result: 121.45 mm
